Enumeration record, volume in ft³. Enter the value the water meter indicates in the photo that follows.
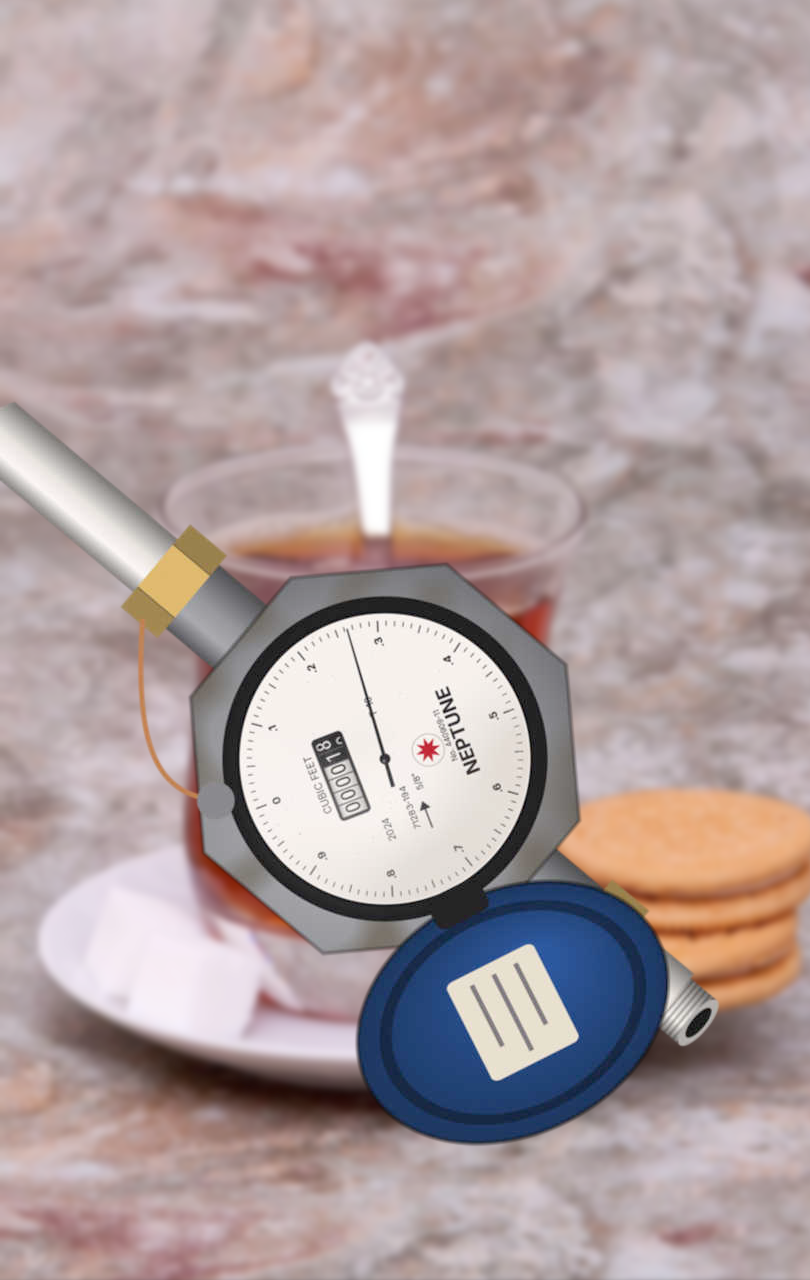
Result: 18.26 ft³
